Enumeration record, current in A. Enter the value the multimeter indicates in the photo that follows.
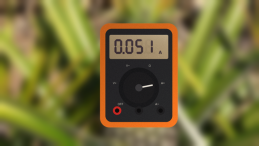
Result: 0.051 A
